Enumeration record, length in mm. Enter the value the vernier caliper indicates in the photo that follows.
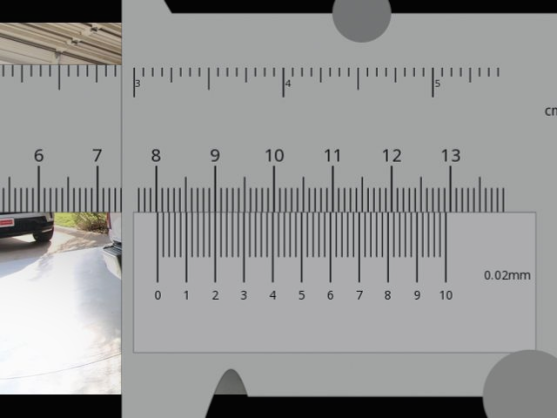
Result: 80.2 mm
